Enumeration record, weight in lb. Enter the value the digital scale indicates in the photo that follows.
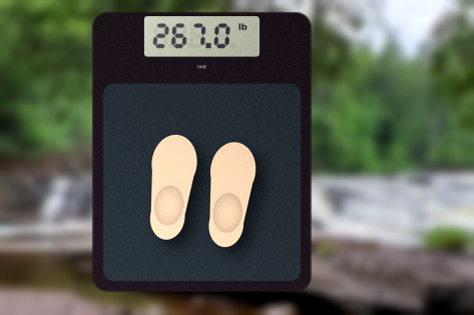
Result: 267.0 lb
